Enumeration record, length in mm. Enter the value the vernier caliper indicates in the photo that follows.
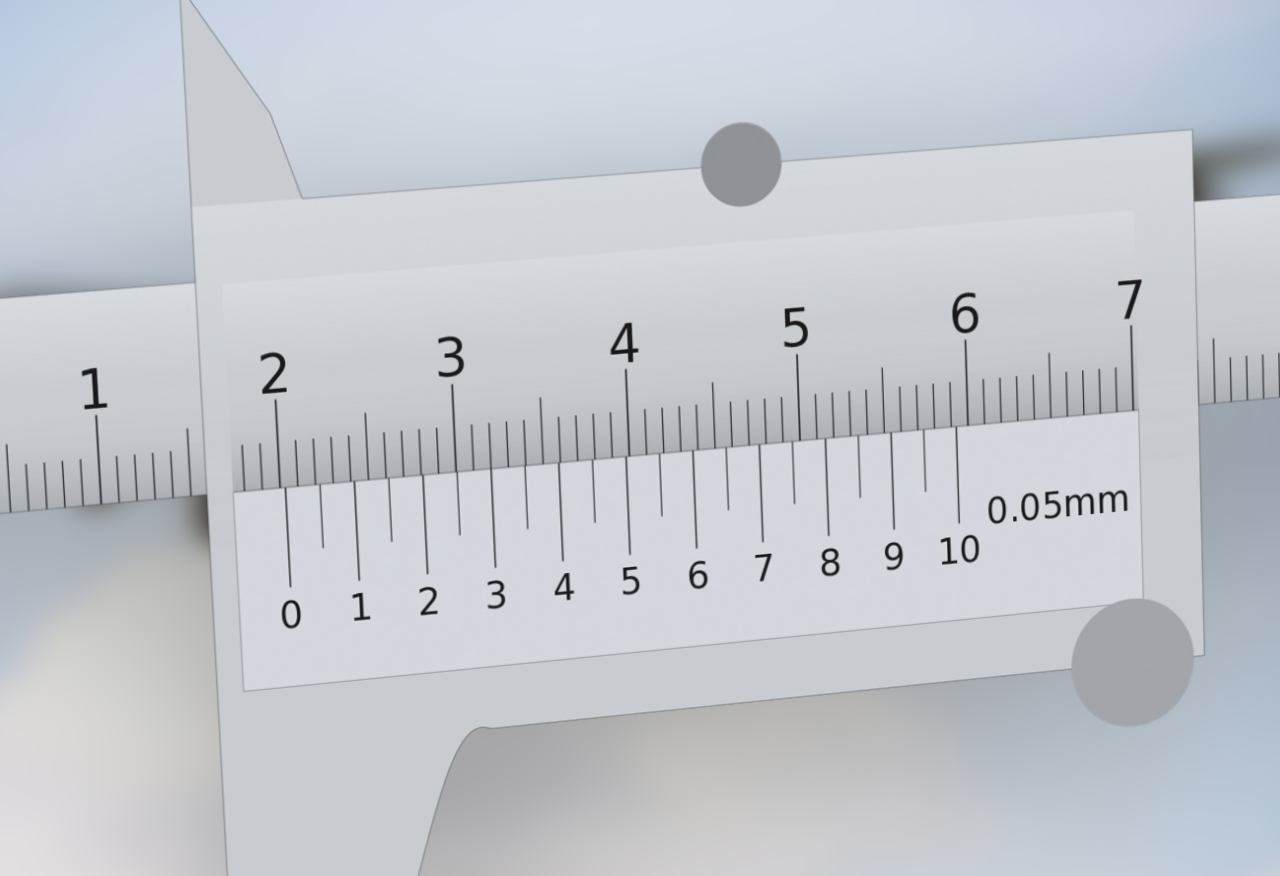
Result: 20.3 mm
